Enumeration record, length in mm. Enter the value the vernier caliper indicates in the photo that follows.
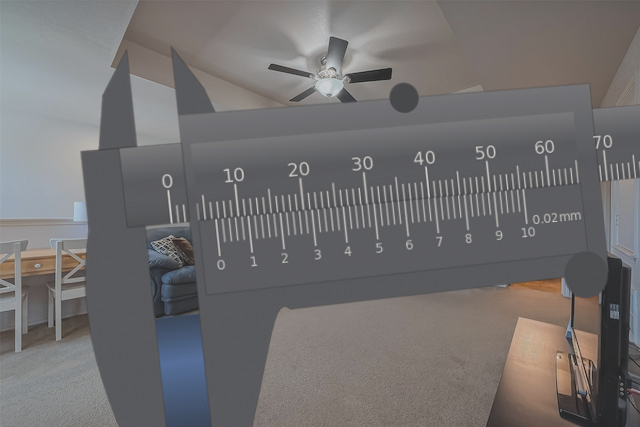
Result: 6.6 mm
